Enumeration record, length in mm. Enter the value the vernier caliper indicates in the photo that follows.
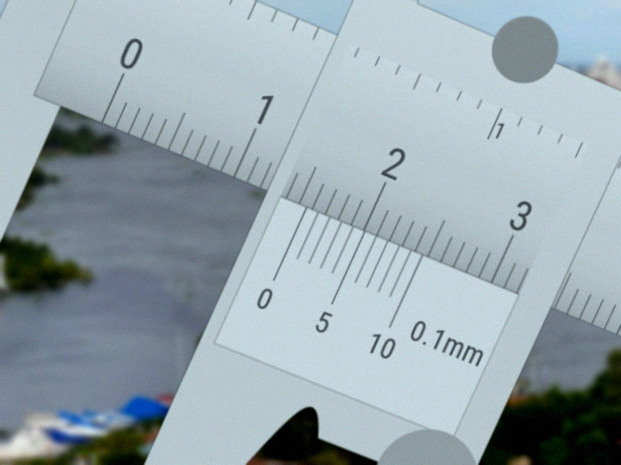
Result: 15.6 mm
